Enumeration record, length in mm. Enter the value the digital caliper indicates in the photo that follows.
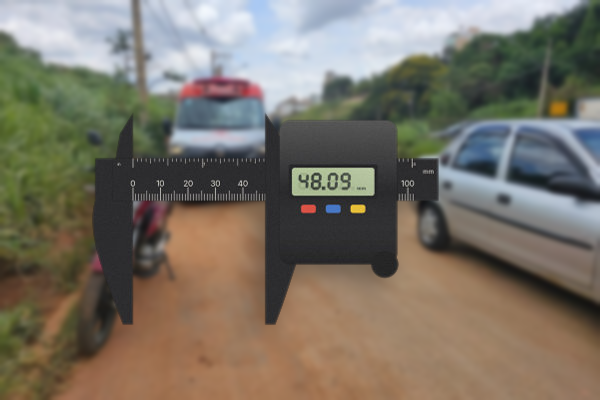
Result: 48.09 mm
